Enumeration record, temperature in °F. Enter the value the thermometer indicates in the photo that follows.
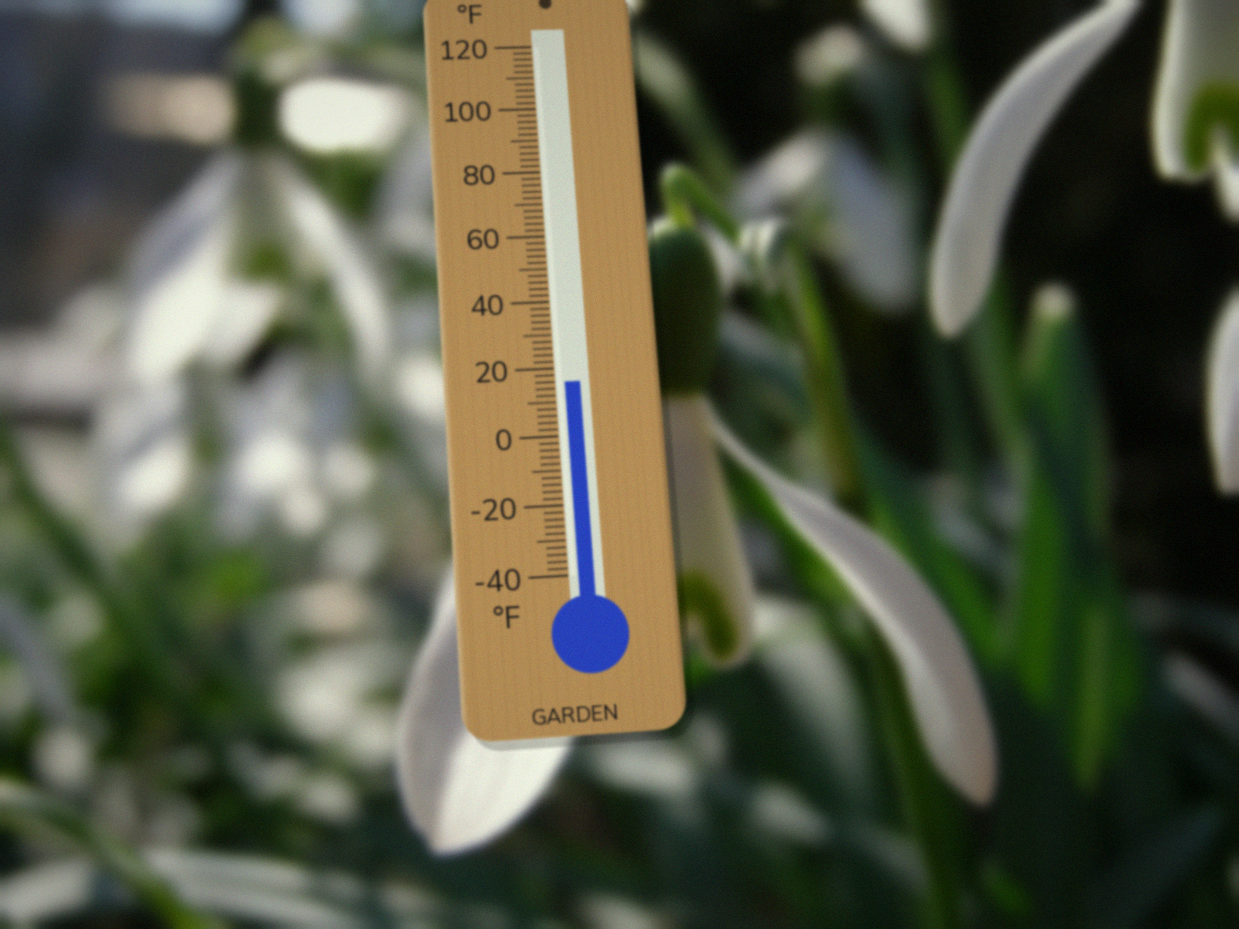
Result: 16 °F
